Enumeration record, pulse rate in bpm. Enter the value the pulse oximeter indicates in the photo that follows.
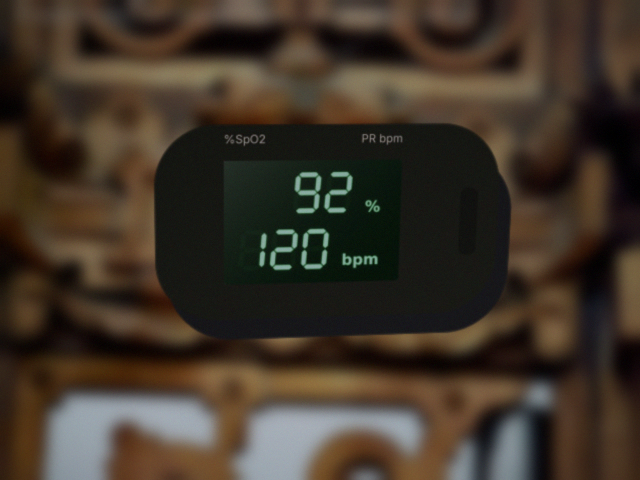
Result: 120 bpm
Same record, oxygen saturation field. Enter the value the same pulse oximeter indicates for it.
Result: 92 %
